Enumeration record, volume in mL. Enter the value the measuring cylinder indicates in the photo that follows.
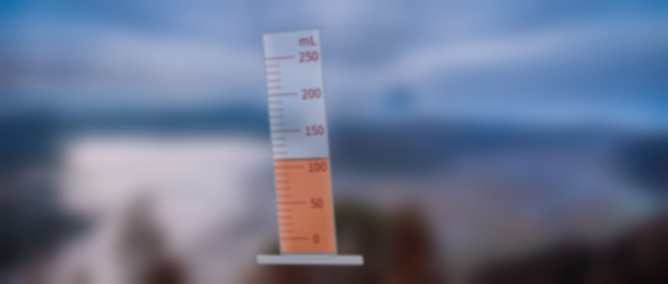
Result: 110 mL
